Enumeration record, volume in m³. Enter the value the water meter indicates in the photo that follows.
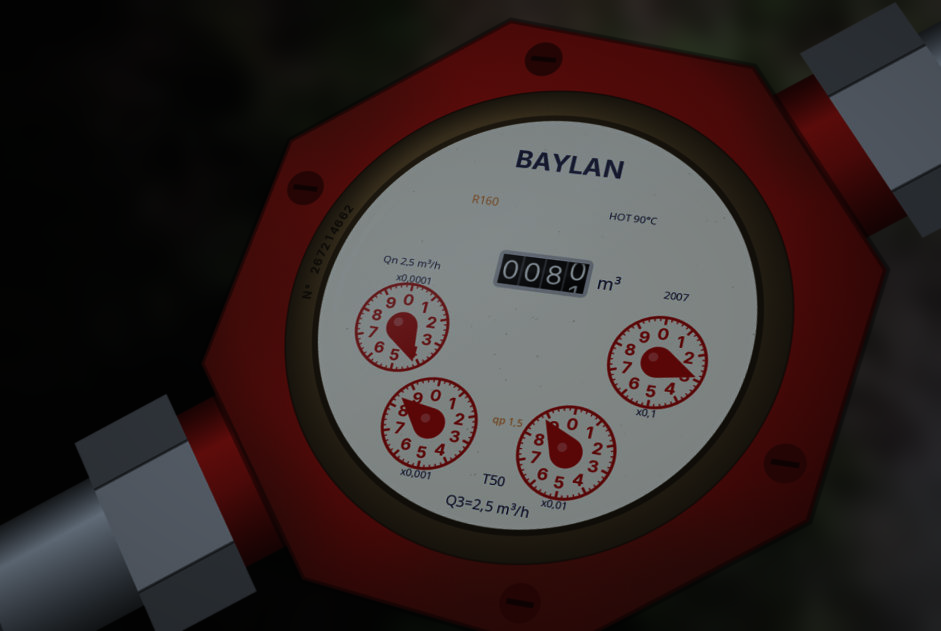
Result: 80.2884 m³
